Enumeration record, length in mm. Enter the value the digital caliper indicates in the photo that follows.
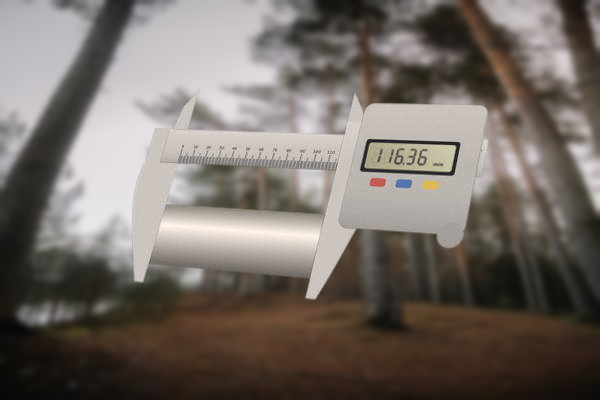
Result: 116.36 mm
